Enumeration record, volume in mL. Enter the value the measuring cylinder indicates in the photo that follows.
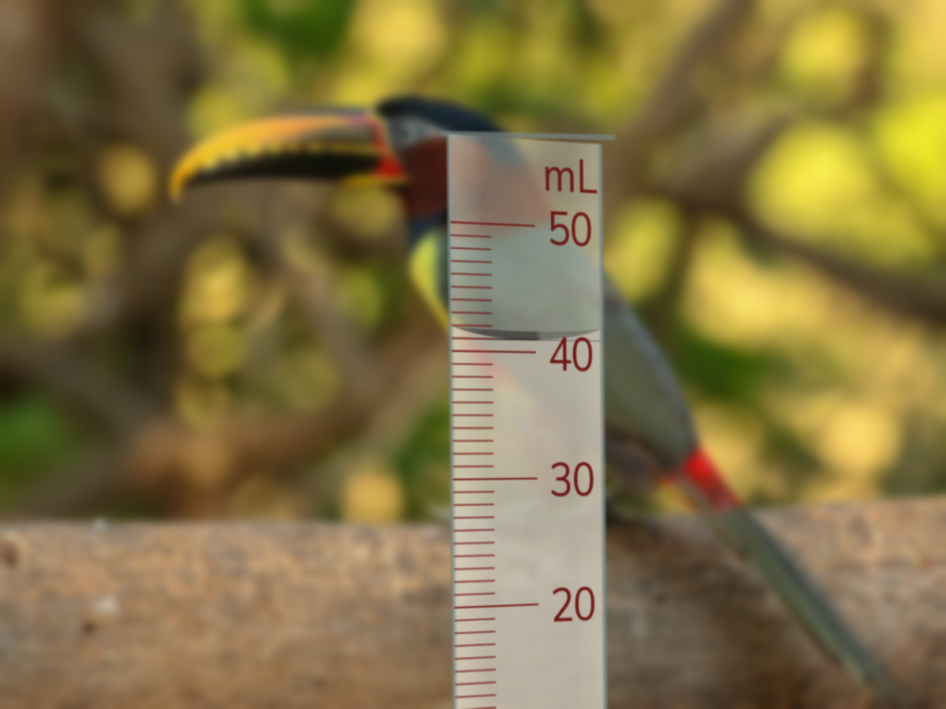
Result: 41 mL
